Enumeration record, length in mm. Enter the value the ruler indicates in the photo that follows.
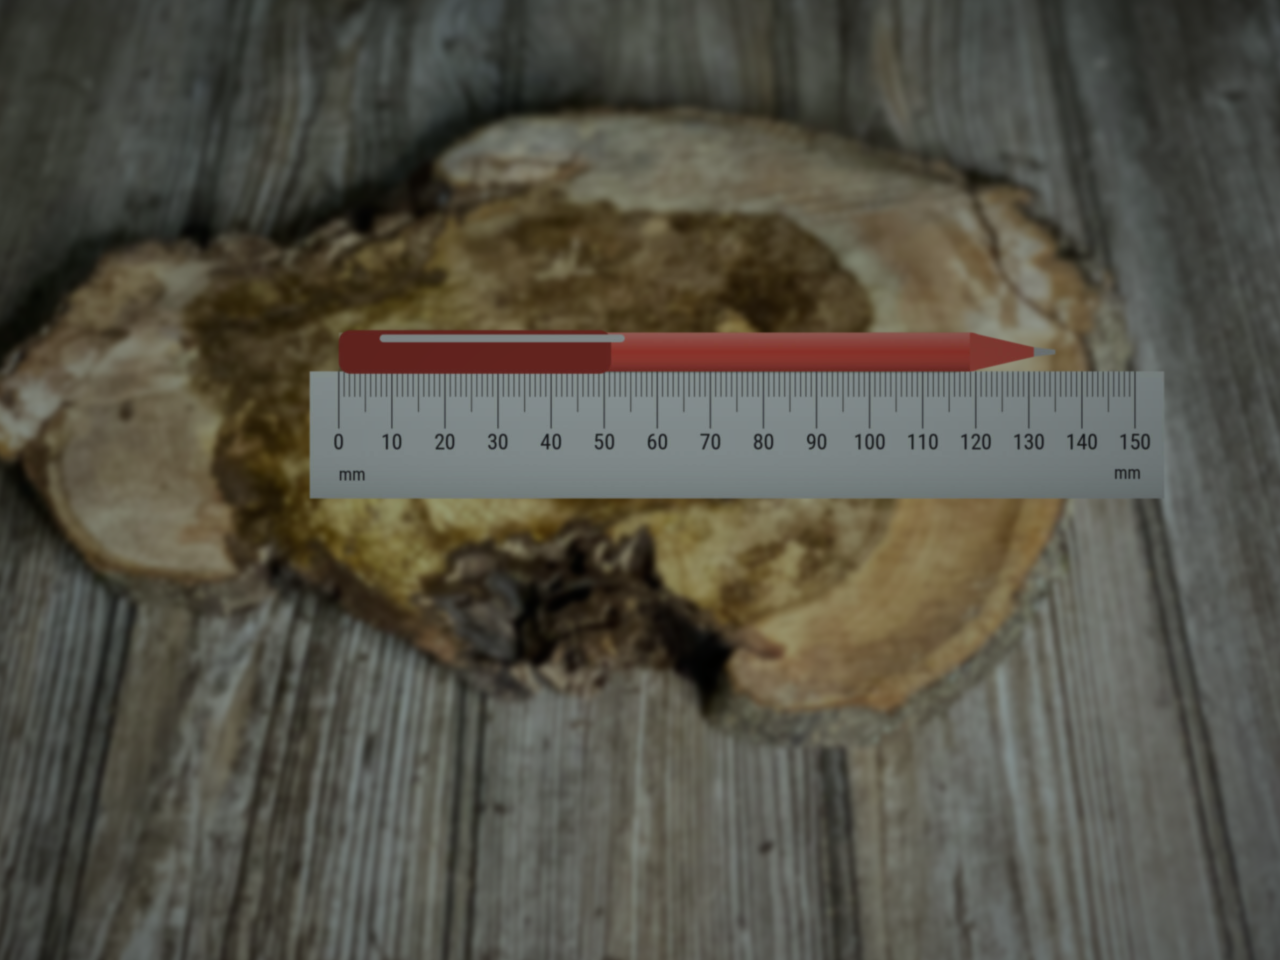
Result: 135 mm
